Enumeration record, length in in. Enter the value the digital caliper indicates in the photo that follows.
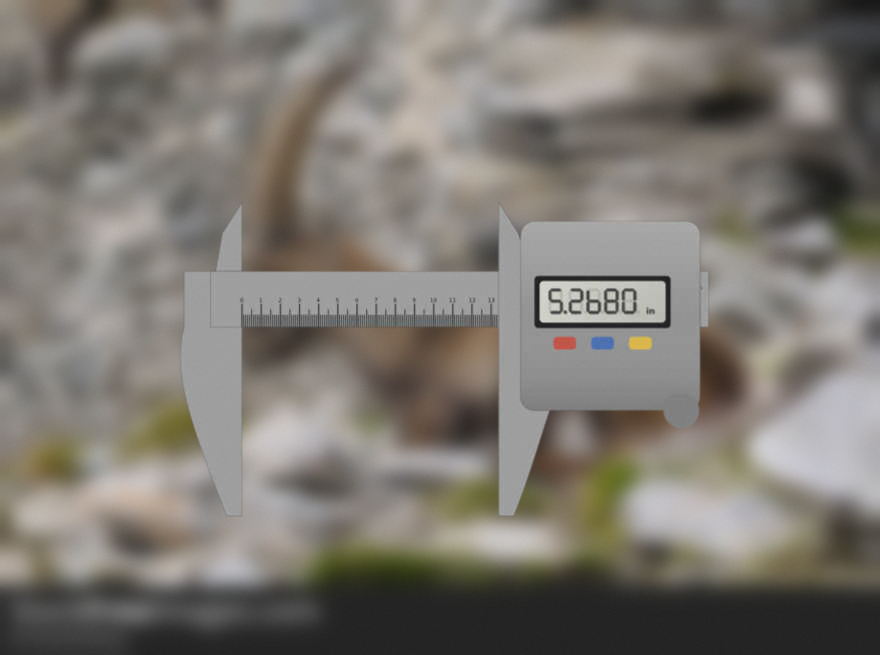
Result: 5.2680 in
